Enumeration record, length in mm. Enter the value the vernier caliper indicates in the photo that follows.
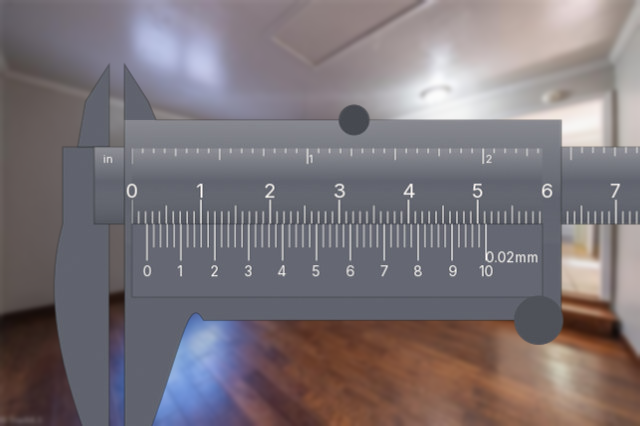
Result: 2.2 mm
